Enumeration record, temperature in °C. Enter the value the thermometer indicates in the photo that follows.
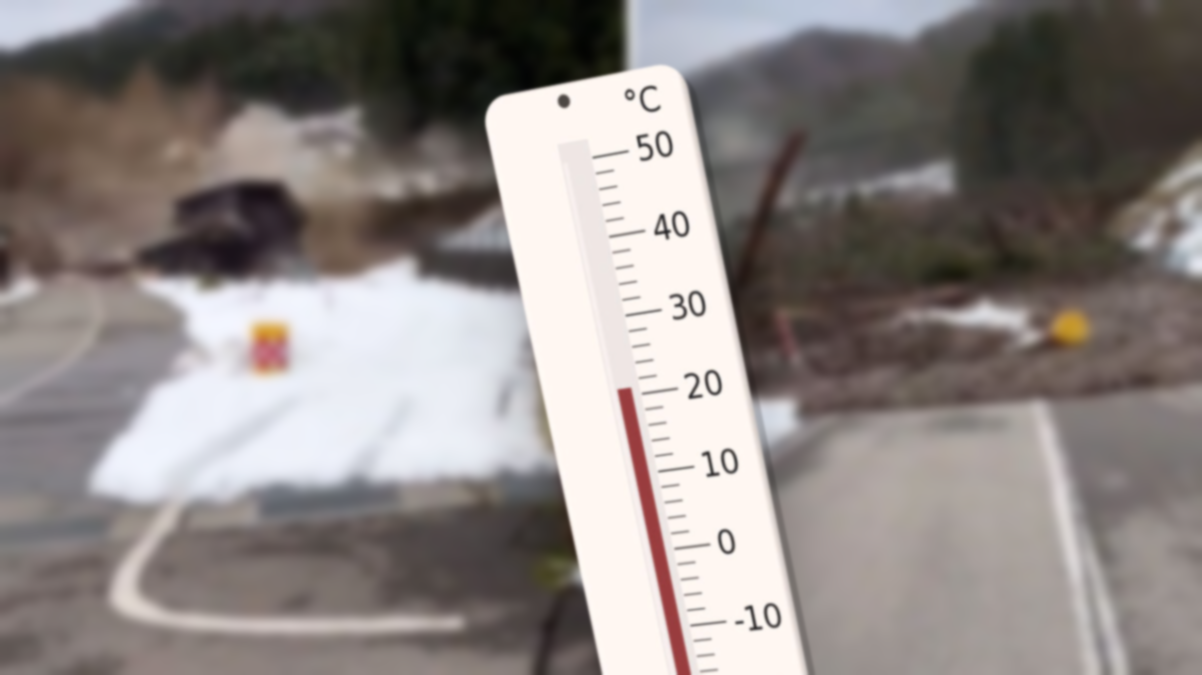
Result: 21 °C
